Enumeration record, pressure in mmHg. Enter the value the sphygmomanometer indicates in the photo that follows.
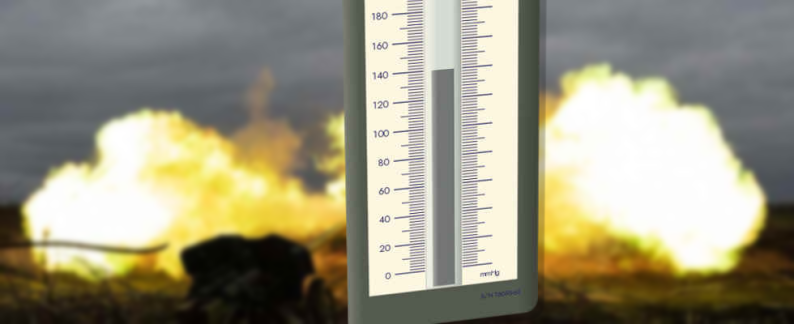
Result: 140 mmHg
